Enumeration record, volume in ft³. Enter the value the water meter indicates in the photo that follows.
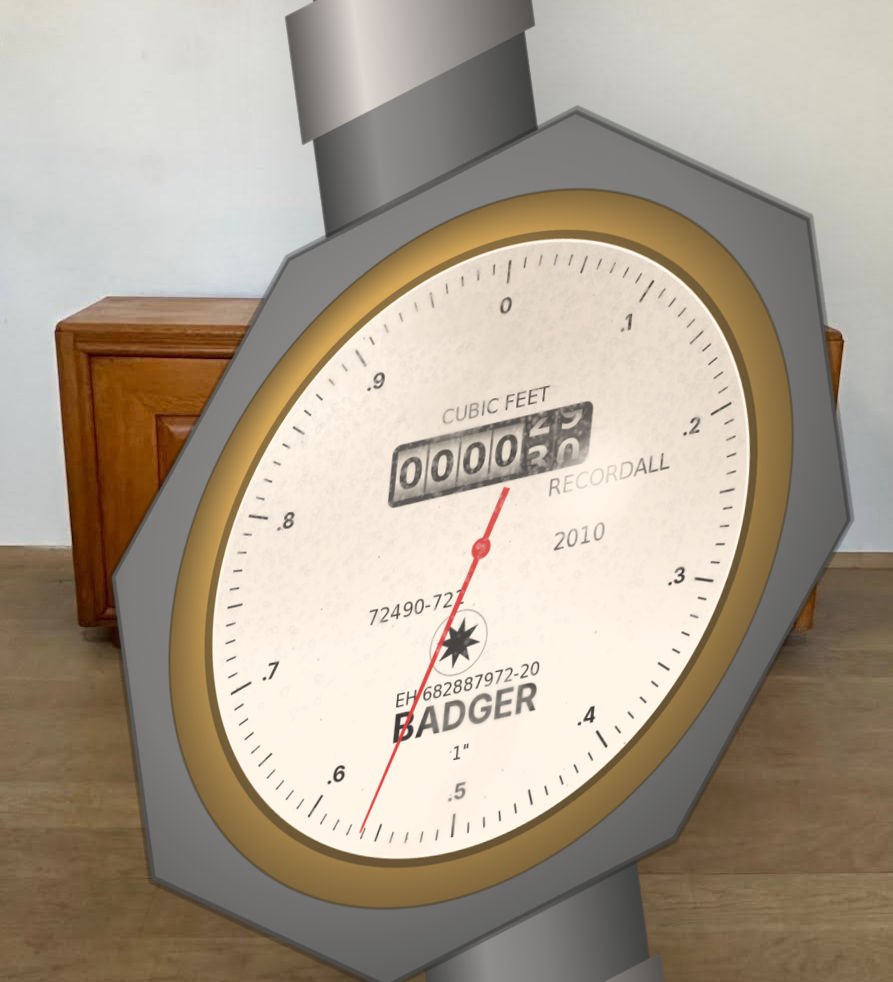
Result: 29.56 ft³
